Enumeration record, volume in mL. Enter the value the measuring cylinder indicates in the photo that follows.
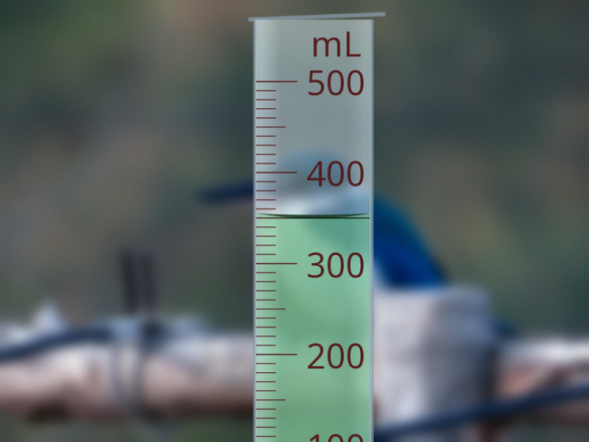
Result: 350 mL
